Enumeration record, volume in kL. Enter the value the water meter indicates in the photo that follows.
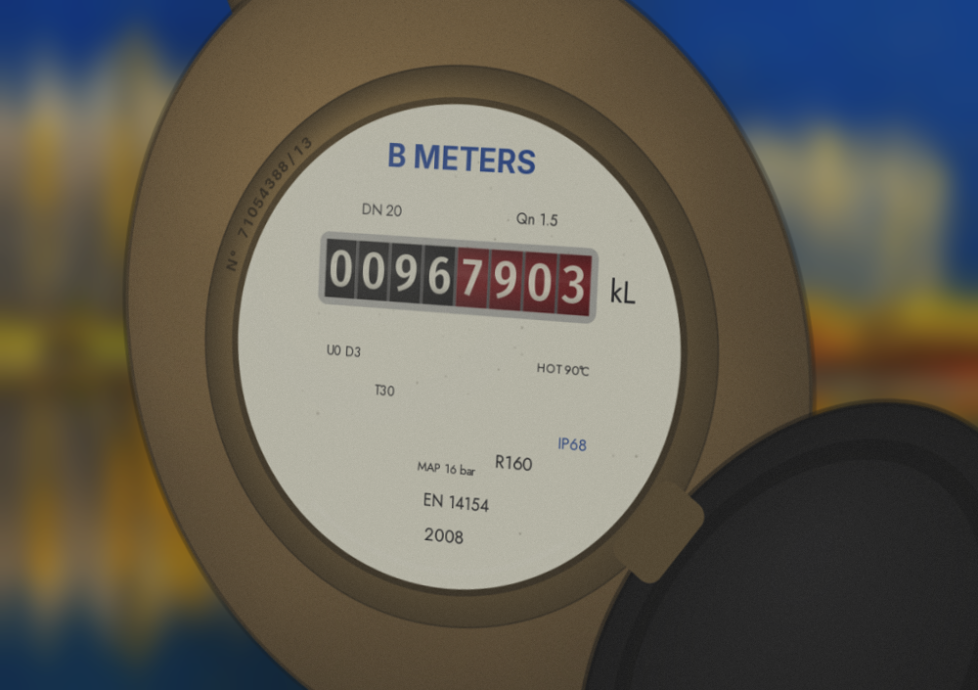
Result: 96.7903 kL
